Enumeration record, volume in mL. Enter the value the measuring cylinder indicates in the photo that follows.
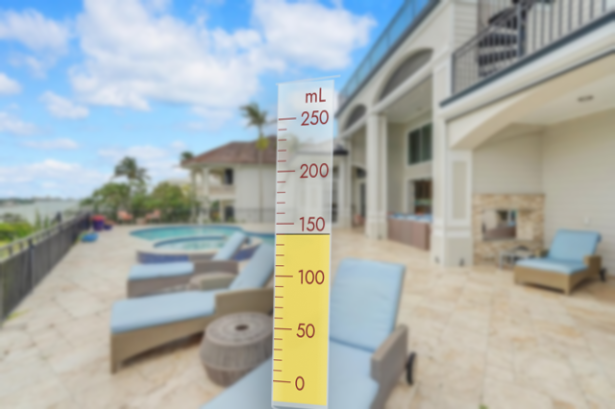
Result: 140 mL
